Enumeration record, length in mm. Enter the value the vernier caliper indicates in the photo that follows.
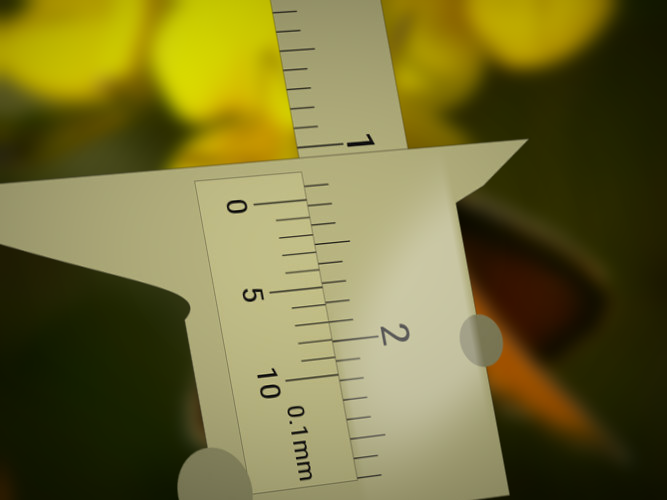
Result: 12.7 mm
